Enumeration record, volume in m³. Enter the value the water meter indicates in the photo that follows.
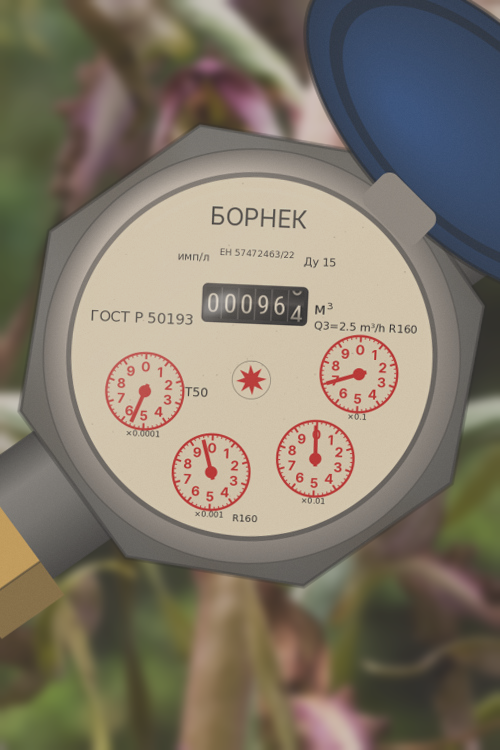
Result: 963.6995 m³
